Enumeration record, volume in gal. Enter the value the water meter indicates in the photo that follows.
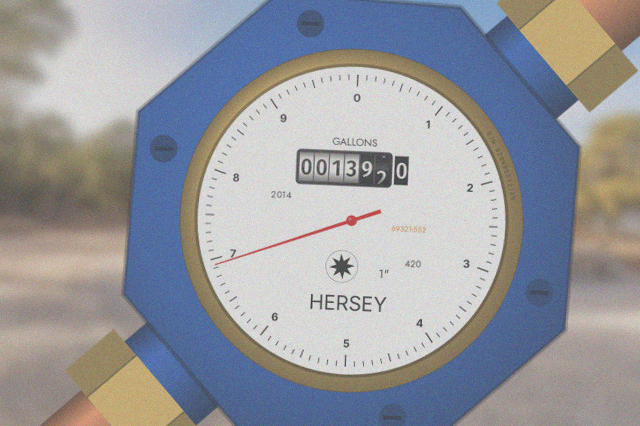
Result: 13916.9 gal
